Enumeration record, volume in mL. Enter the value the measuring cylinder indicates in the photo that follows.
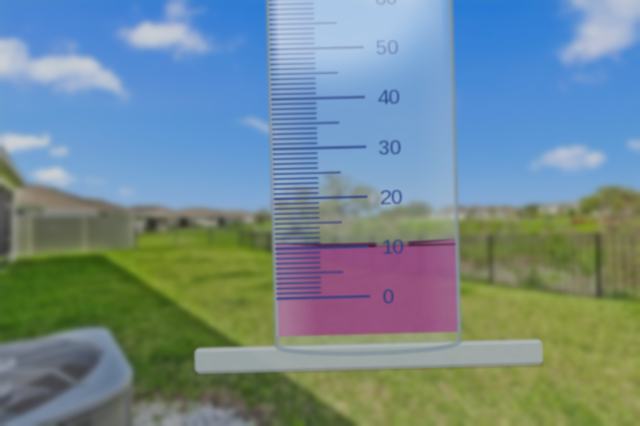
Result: 10 mL
